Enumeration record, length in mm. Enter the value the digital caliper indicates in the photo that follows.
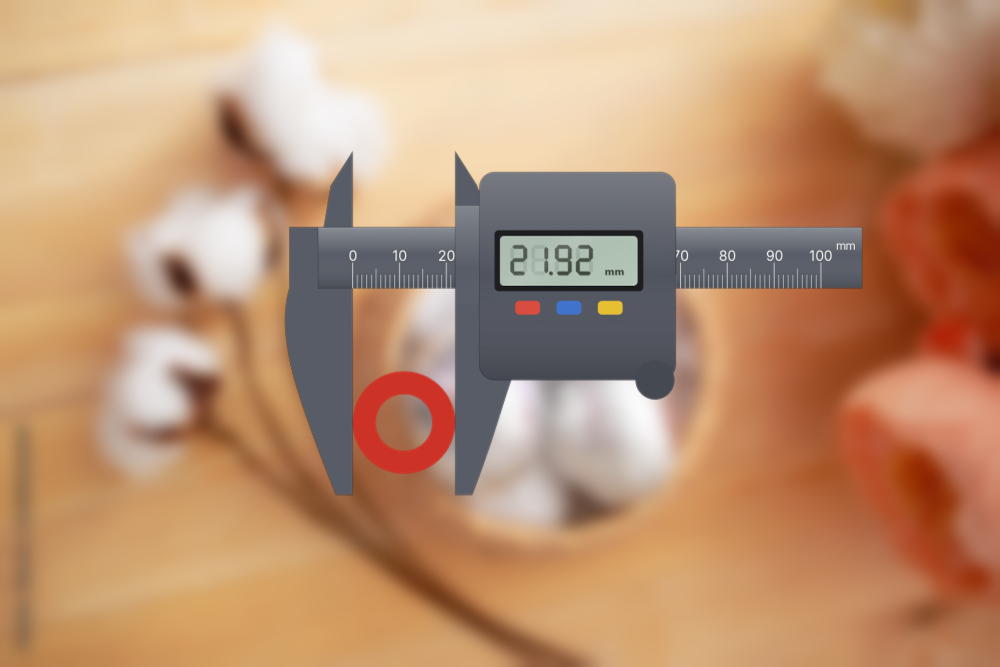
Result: 21.92 mm
